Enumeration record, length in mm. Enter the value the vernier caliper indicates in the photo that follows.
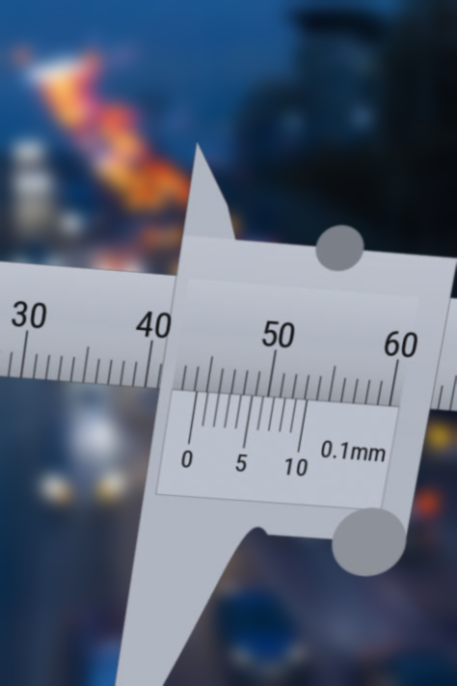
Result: 44.2 mm
